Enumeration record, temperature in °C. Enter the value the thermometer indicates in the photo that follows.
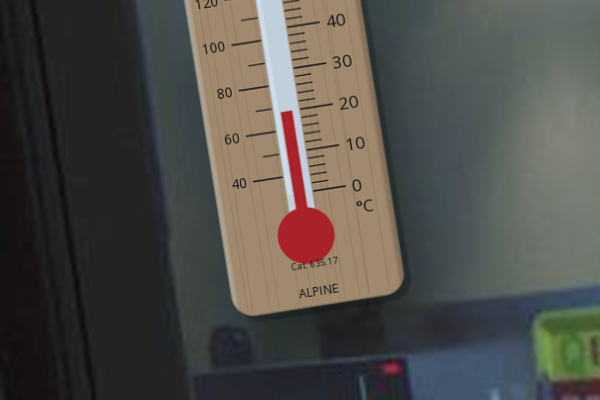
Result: 20 °C
